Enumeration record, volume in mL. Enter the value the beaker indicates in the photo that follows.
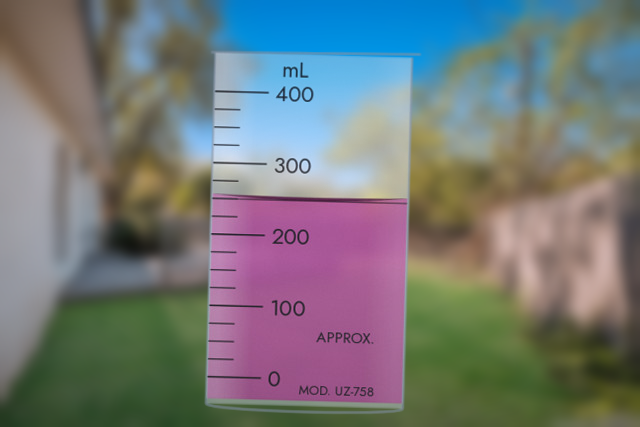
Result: 250 mL
